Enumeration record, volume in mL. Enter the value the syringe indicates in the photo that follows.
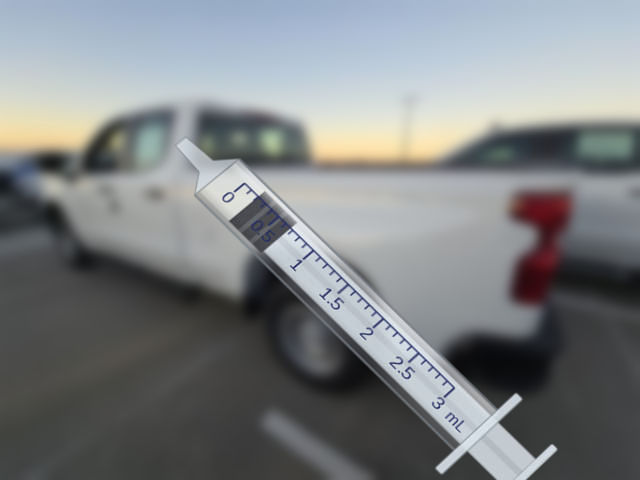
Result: 0.2 mL
